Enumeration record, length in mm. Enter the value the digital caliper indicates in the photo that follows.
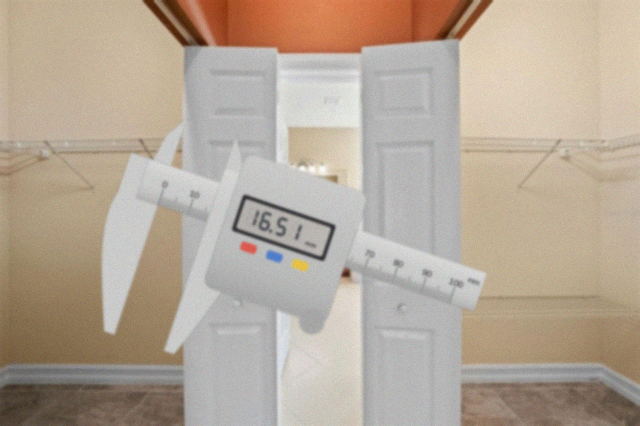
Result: 16.51 mm
